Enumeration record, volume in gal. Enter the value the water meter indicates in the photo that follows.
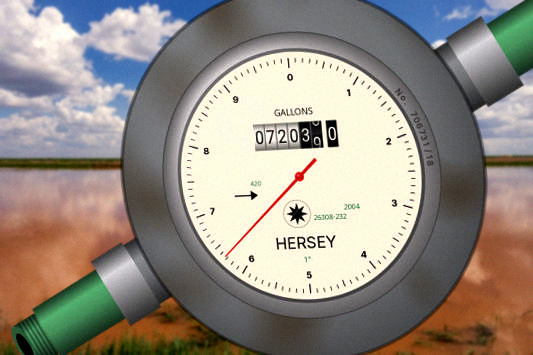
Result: 720386.3 gal
